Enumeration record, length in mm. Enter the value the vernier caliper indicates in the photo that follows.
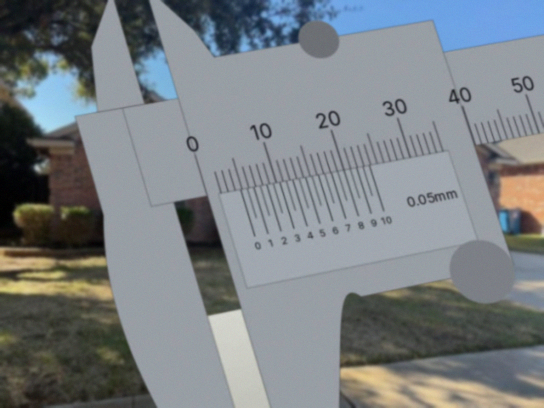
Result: 4.8 mm
